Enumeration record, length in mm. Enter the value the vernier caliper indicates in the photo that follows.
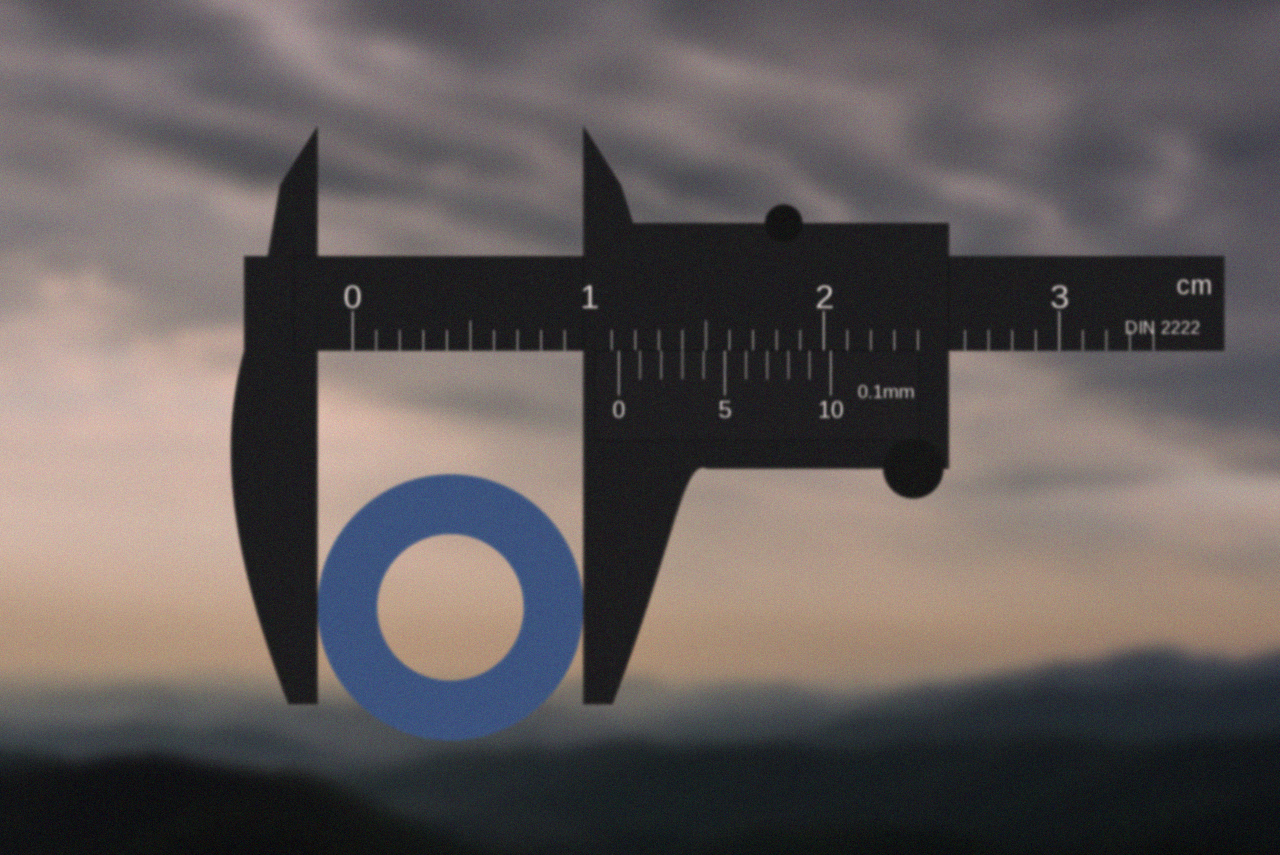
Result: 11.3 mm
